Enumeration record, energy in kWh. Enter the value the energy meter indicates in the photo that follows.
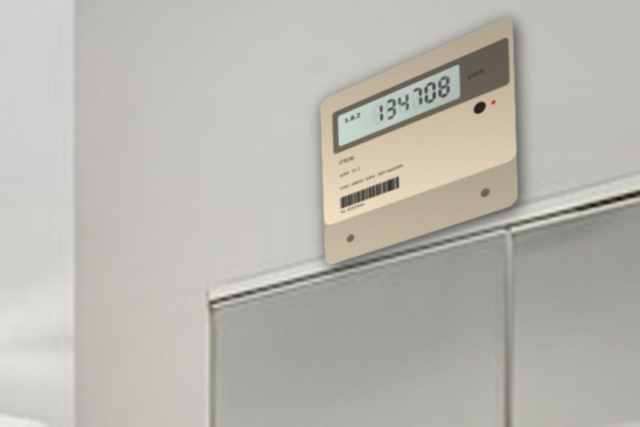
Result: 134708 kWh
